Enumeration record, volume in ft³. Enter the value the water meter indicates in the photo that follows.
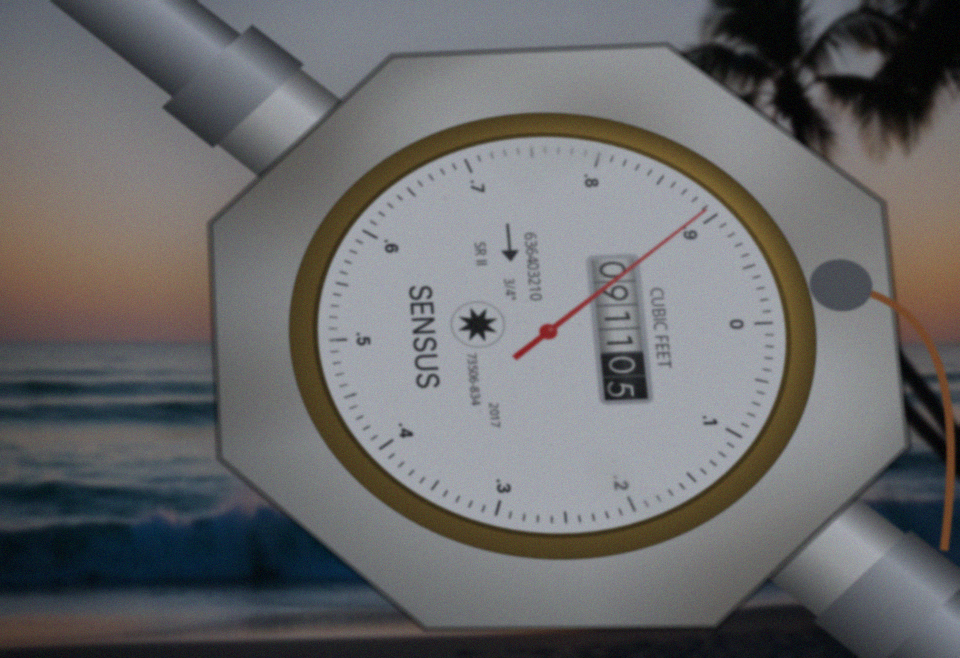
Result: 91104.89 ft³
